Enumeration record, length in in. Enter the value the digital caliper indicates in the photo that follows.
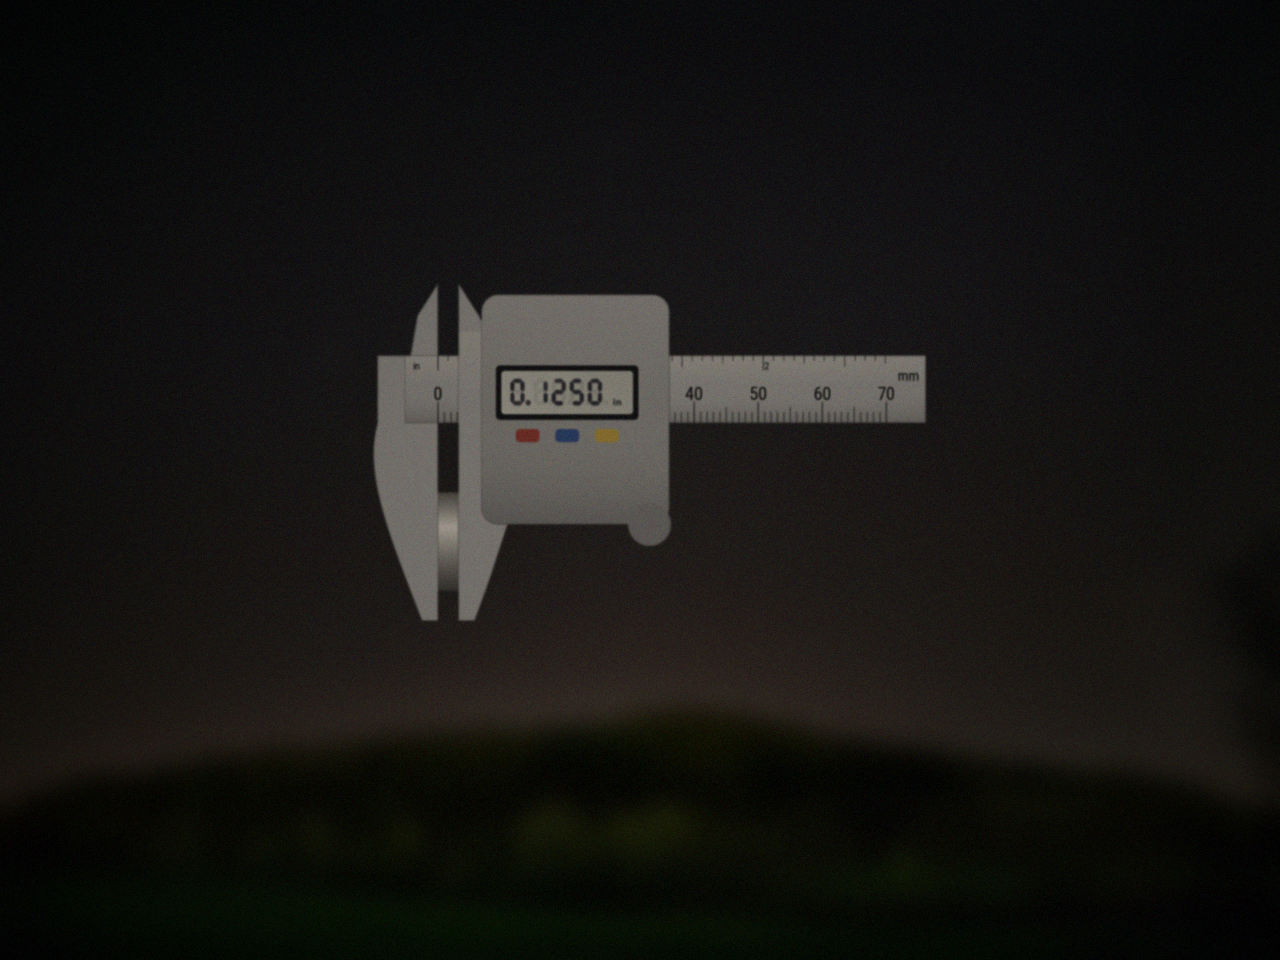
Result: 0.1250 in
